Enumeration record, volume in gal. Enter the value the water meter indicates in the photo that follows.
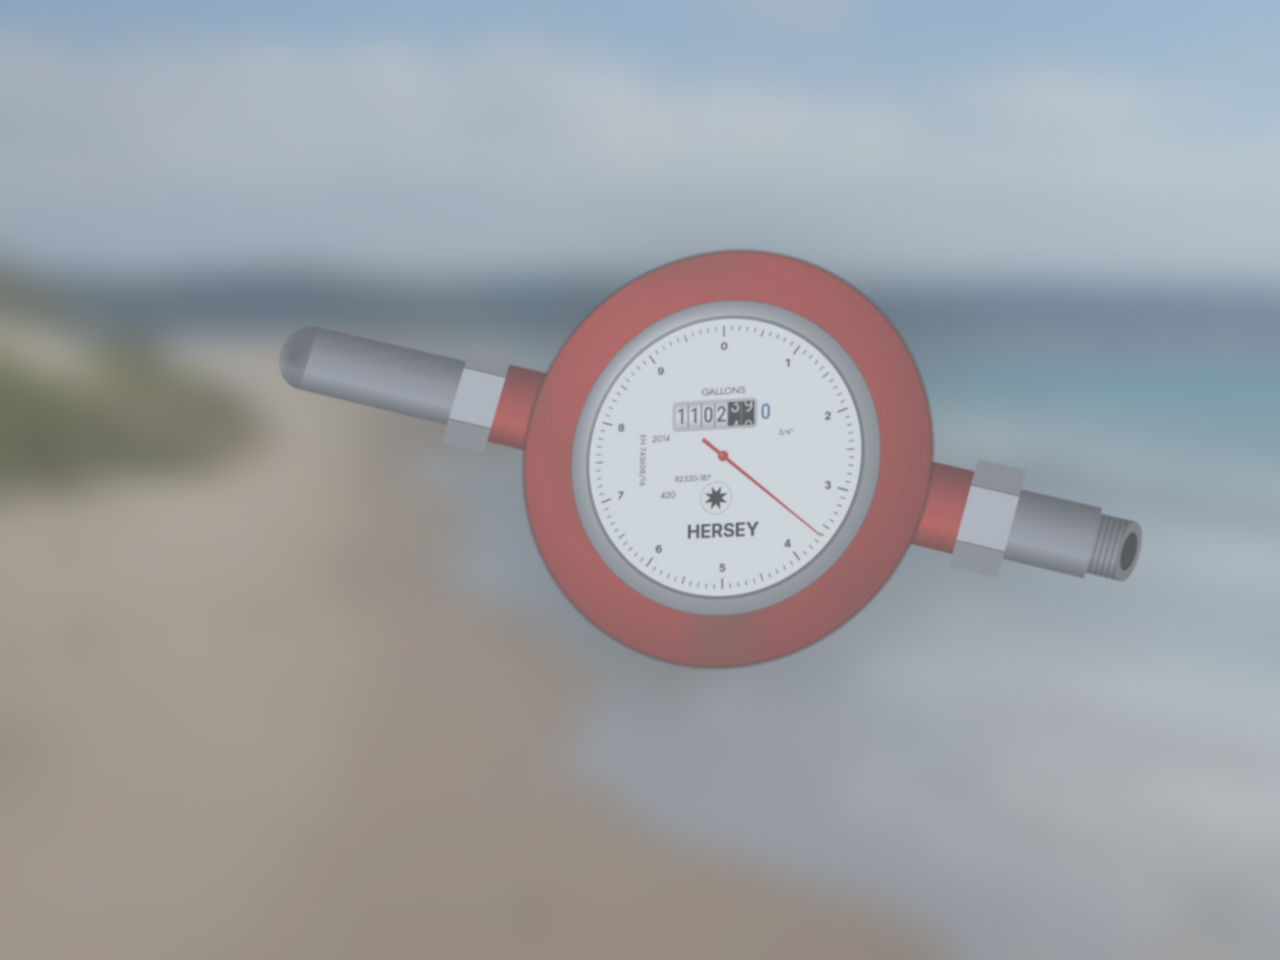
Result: 1102393.6 gal
